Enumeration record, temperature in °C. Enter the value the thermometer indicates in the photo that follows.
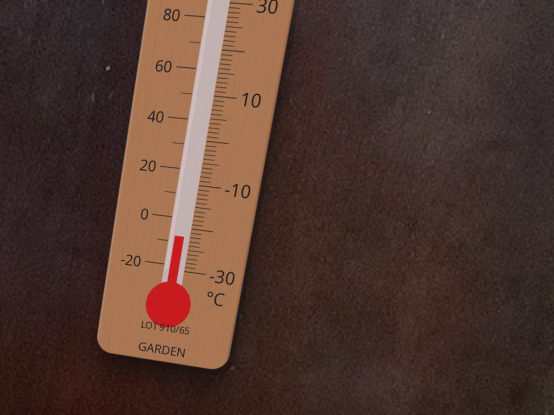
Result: -22 °C
